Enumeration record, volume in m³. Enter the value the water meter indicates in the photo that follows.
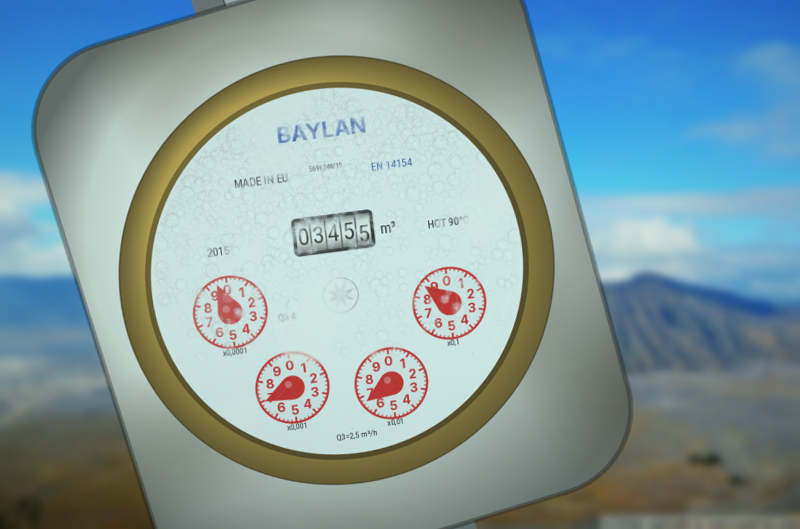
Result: 3454.8669 m³
